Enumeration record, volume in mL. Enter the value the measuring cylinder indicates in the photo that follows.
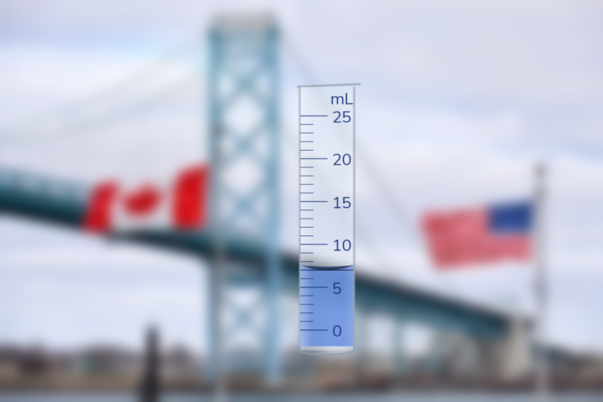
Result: 7 mL
